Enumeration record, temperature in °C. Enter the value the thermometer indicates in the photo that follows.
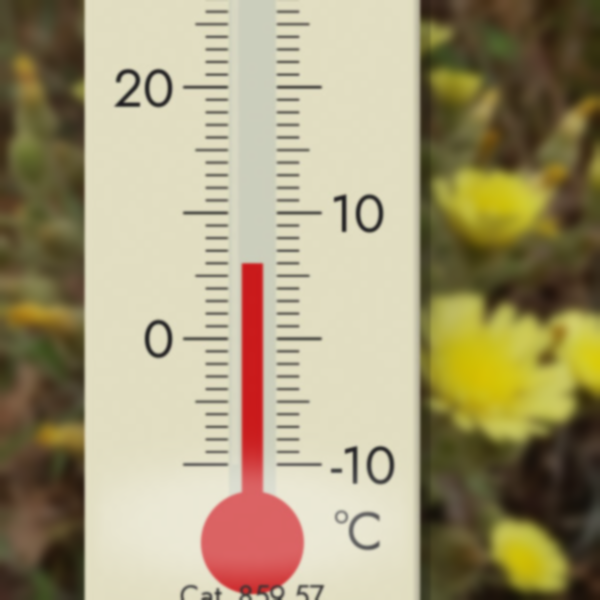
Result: 6 °C
